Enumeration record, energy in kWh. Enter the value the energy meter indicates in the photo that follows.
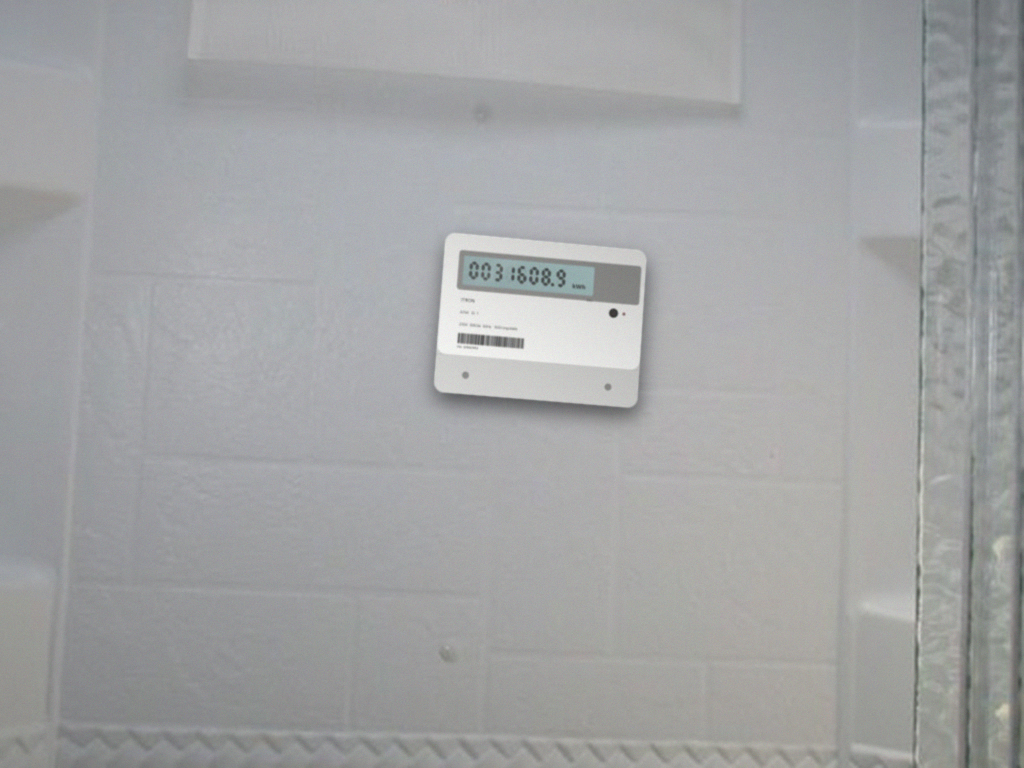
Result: 31608.9 kWh
